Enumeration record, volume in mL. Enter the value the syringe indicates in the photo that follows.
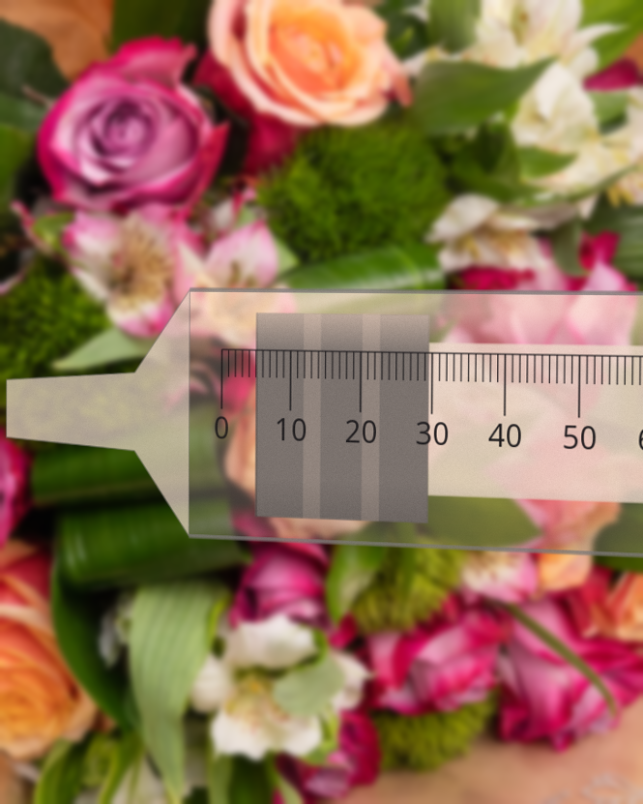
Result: 5 mL
